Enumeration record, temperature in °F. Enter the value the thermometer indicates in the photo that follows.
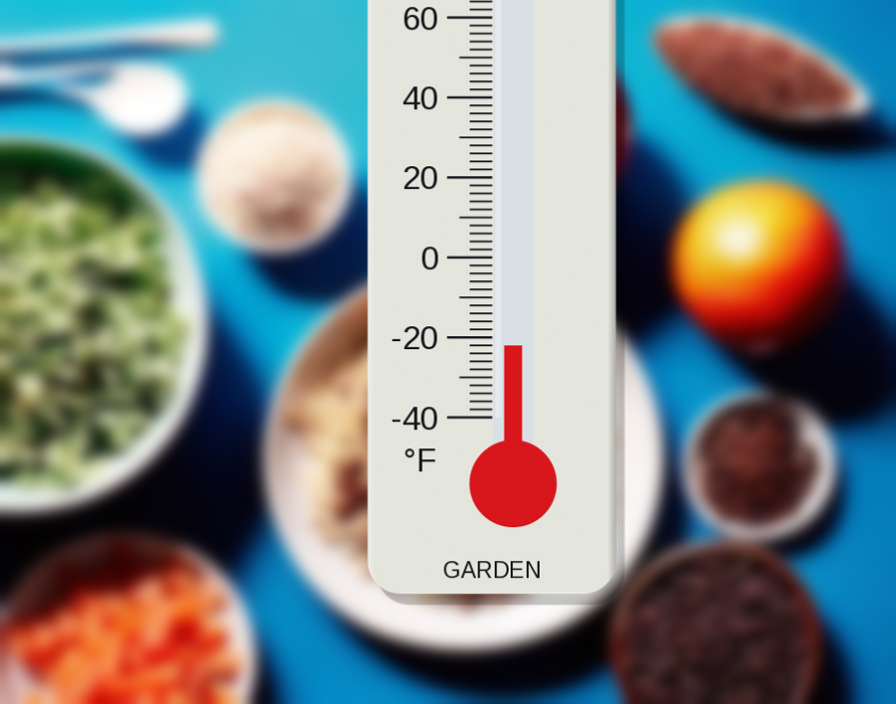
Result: -22 °F
